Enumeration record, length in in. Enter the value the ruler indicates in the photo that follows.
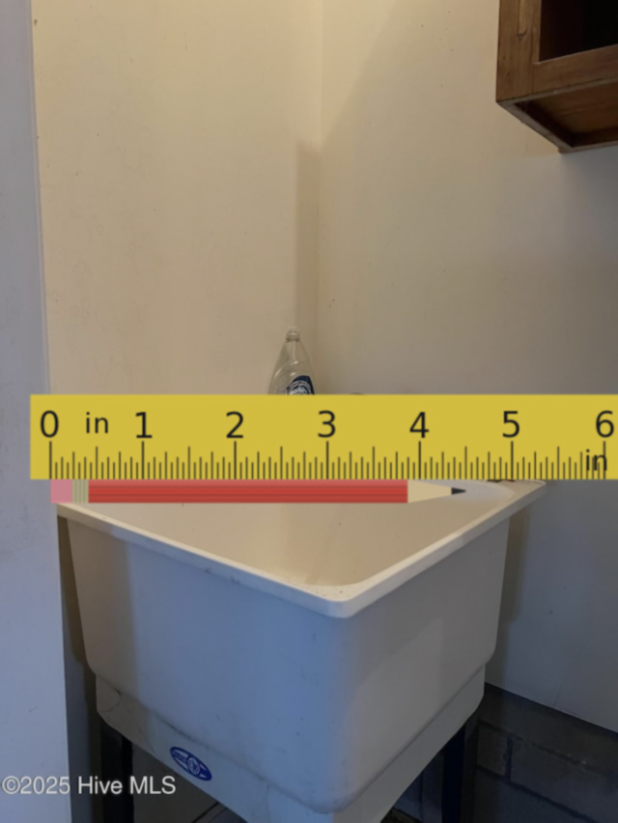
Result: 4.5 in
